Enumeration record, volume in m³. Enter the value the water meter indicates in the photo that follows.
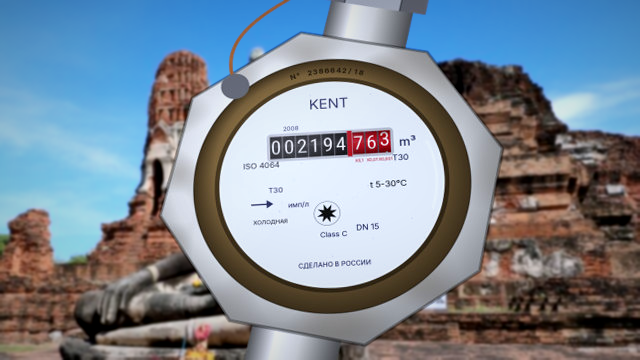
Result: 2194.763 m³
